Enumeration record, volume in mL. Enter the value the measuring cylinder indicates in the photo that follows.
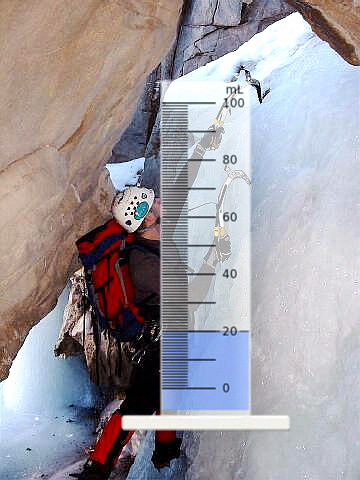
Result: 20 mL
